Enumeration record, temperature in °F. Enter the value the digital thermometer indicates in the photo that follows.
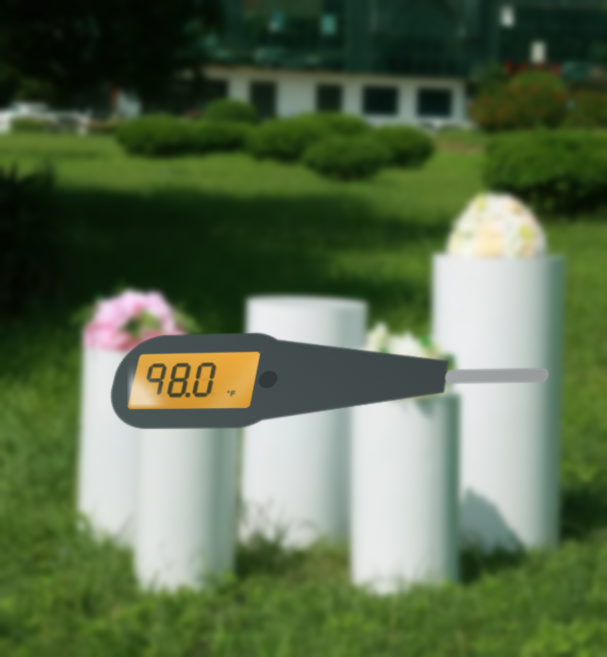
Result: 98.0 °F
